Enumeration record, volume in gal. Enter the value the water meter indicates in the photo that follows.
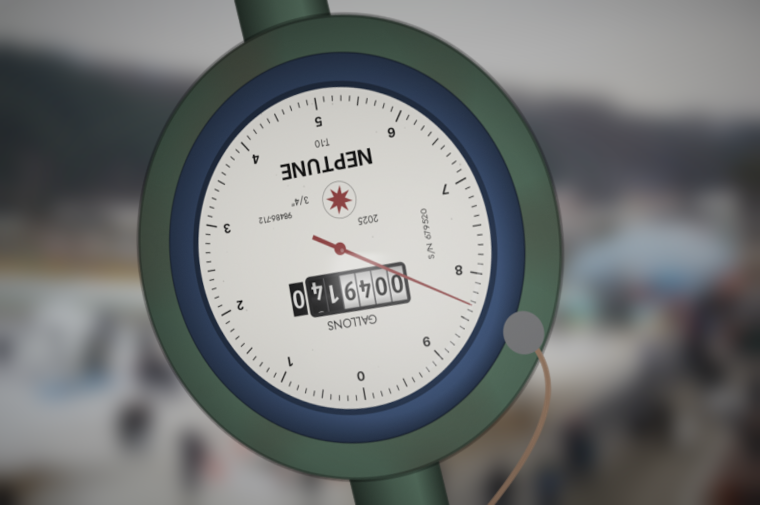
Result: 49138.3 gal
